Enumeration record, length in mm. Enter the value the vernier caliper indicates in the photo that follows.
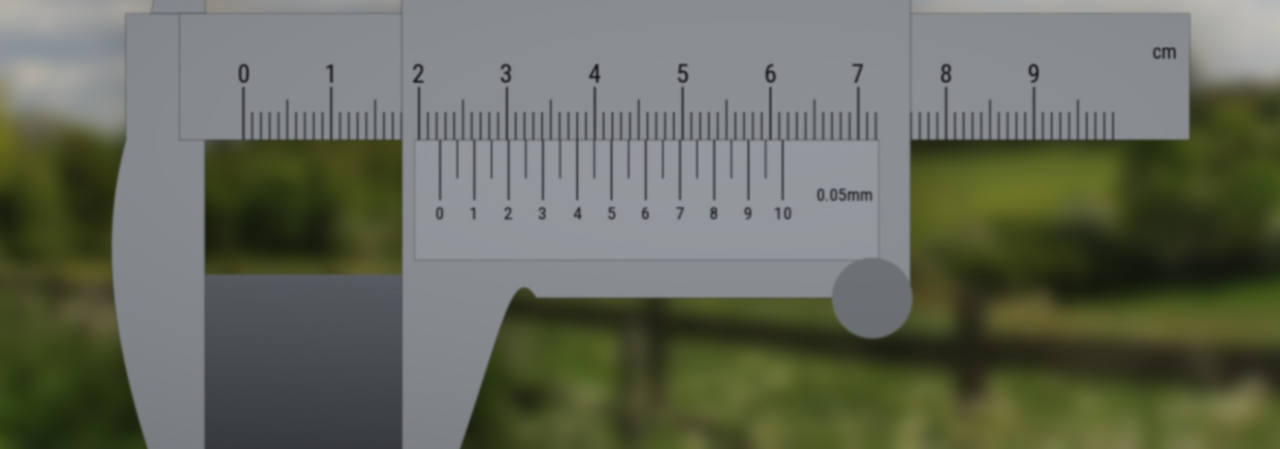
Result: 22.4 mm
